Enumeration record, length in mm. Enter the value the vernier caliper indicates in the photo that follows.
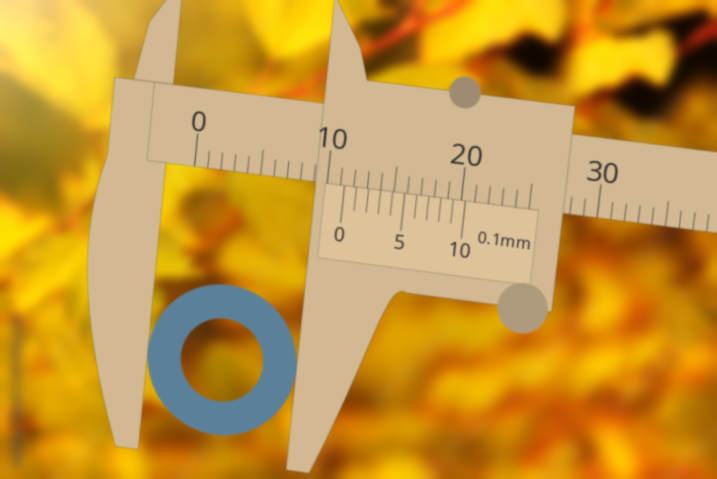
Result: 11.3 mm
